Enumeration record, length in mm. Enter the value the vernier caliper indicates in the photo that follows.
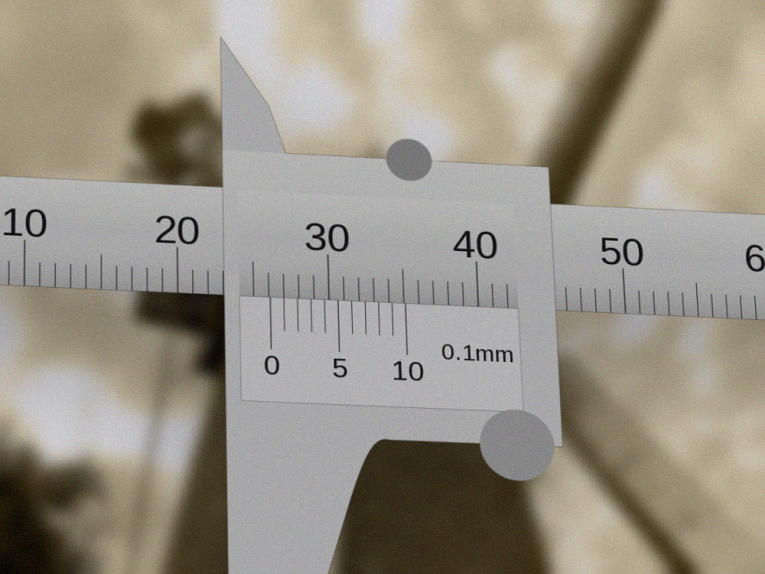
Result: 26.1 mm
